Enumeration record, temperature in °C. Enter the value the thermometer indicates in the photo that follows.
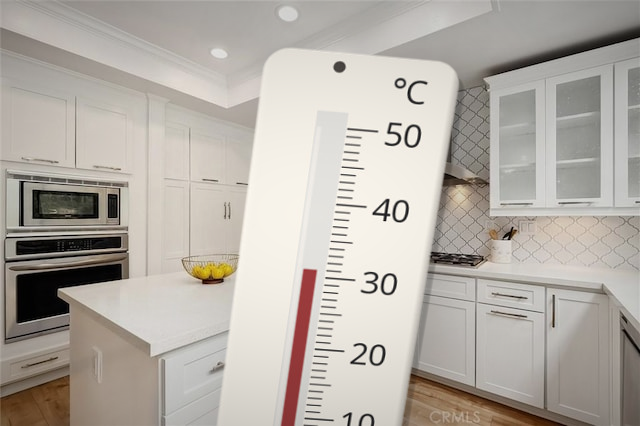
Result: 31 °C
